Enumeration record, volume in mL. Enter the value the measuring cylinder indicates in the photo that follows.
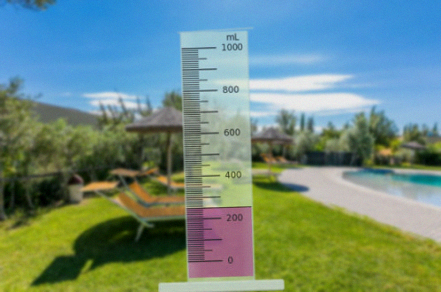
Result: 250 mL
